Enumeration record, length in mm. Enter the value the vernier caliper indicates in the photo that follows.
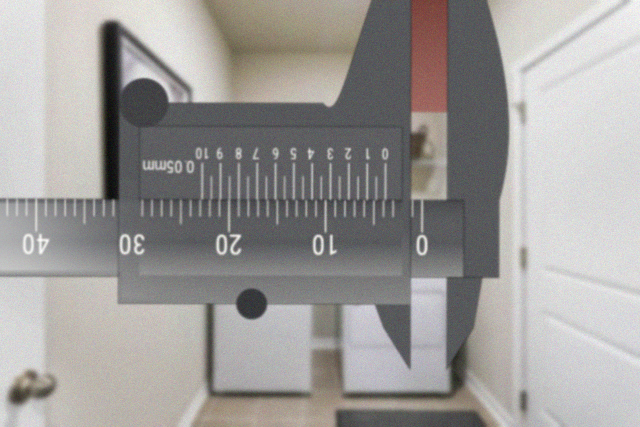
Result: 3.8 mm
